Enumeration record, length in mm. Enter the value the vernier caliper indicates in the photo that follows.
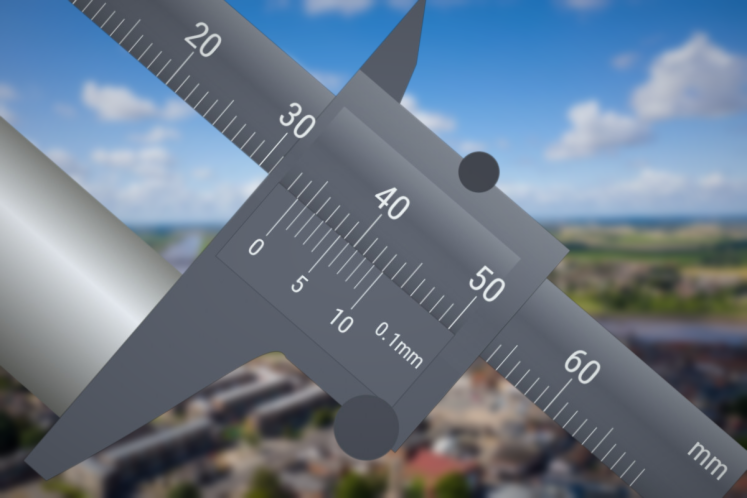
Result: 34.1 mm
